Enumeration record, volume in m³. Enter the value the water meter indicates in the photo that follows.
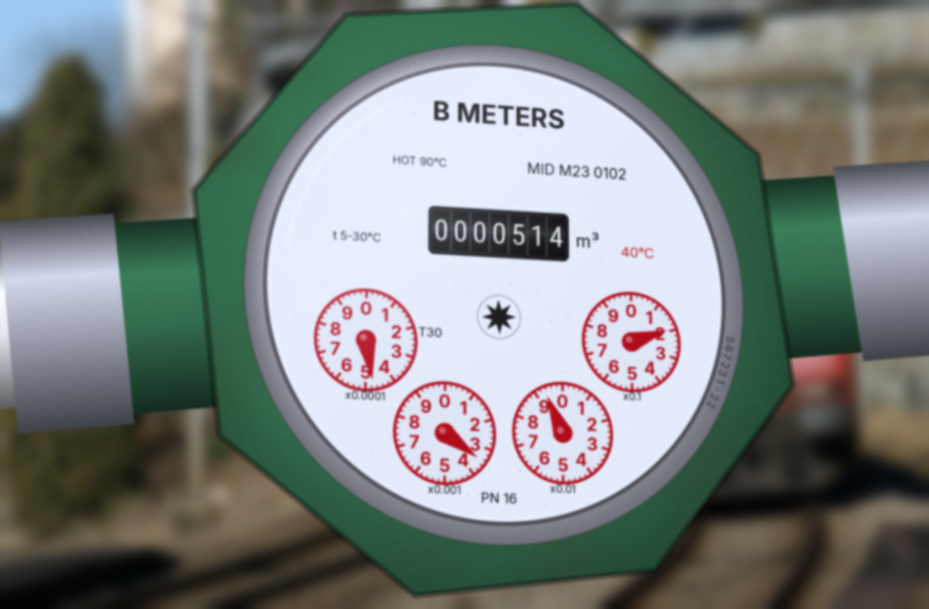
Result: 514.1934 m³
